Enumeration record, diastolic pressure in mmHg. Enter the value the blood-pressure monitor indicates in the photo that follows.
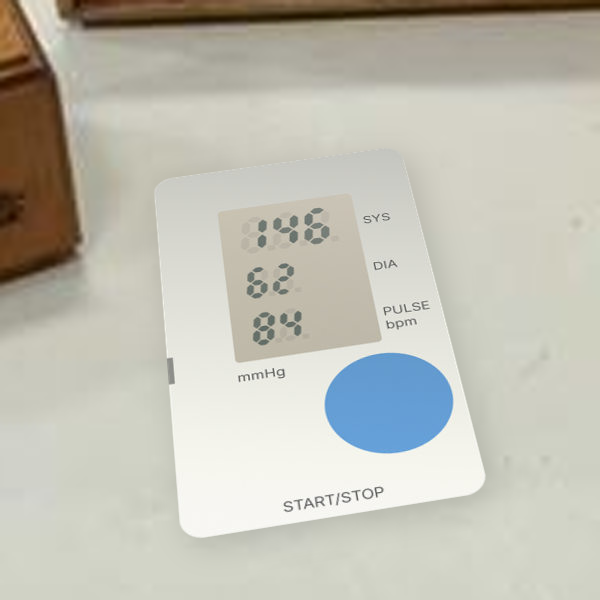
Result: 62 mmHg
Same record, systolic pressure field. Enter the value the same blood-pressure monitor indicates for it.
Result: 146 mmHg
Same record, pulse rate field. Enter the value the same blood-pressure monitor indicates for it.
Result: 84 bpm
